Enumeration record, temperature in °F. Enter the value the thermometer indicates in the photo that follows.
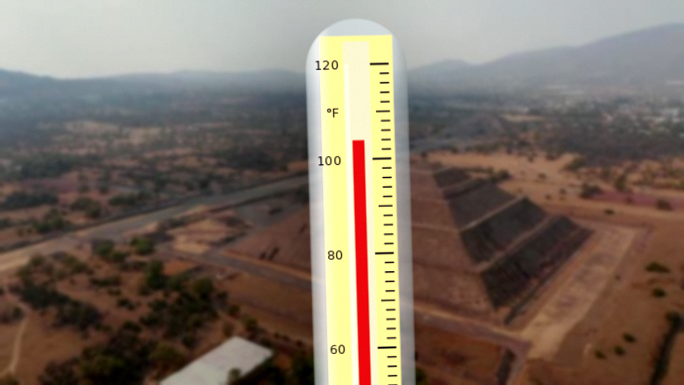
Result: 104 °F
